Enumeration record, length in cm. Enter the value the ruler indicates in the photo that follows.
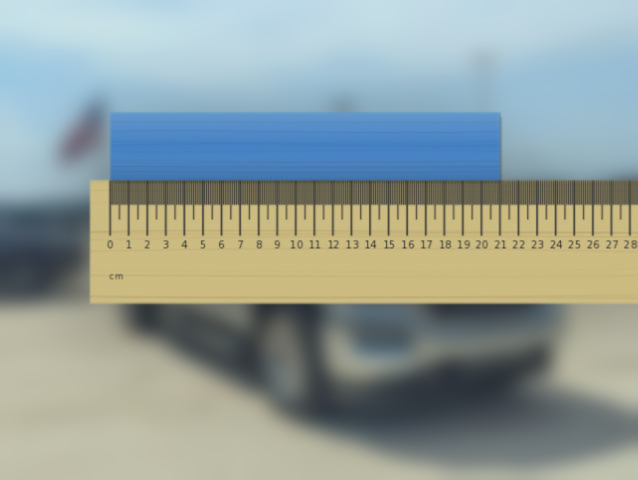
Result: 21 cm
